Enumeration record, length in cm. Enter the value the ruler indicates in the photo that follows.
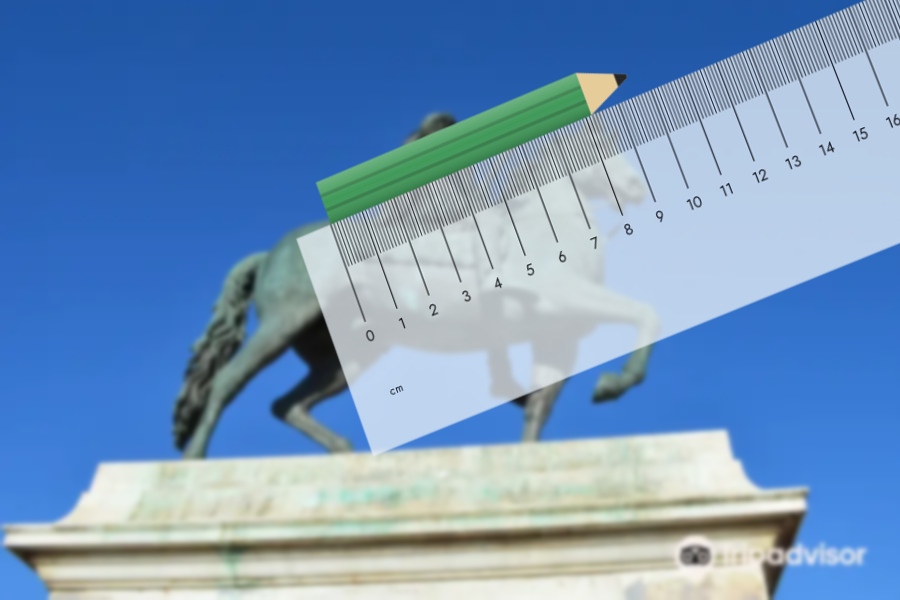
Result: 9.5 cm
